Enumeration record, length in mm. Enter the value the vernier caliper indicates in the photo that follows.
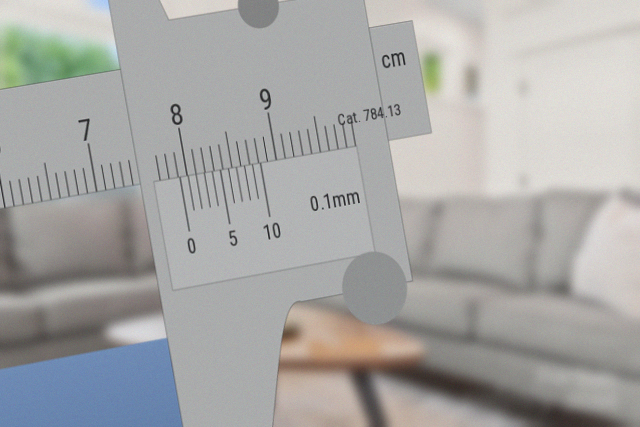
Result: 79.2 mm
